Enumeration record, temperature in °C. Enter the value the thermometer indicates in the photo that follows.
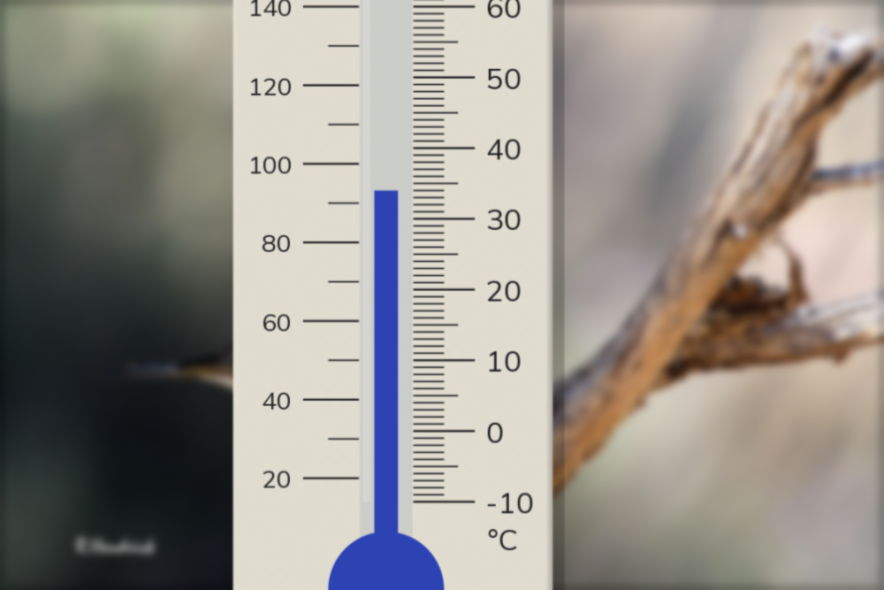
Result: 34 °C
